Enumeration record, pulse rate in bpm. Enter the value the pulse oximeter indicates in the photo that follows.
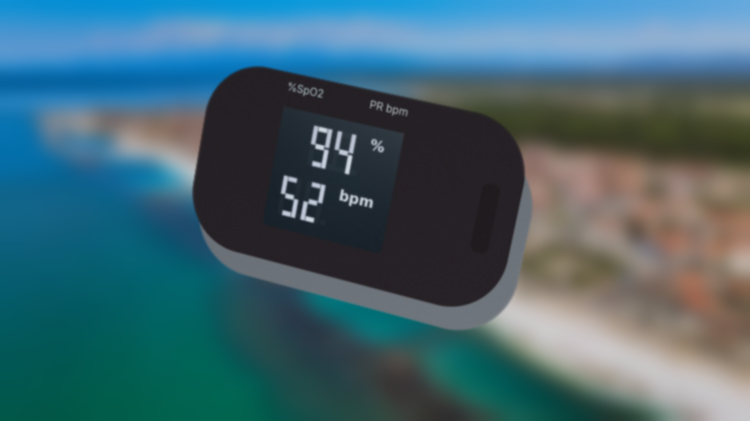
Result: 52 bpm
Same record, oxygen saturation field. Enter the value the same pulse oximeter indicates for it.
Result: 94 %
